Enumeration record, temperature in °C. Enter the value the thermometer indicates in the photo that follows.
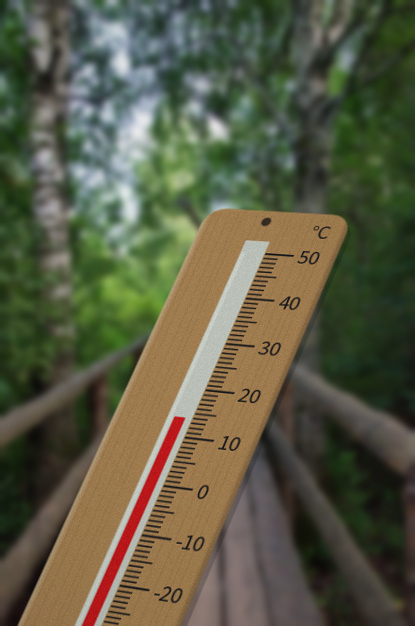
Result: 14 °C
